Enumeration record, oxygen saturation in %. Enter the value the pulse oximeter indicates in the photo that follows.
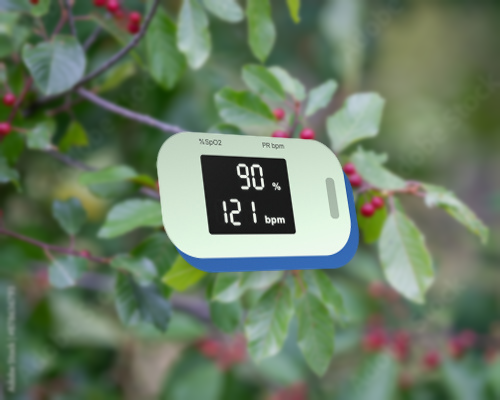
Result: 90 %
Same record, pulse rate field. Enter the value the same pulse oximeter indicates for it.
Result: 121 bpm
